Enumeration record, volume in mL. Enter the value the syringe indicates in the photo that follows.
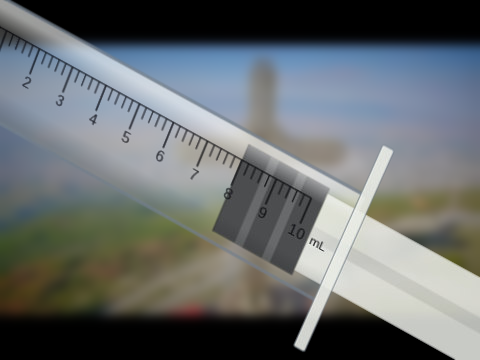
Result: 8 mL
